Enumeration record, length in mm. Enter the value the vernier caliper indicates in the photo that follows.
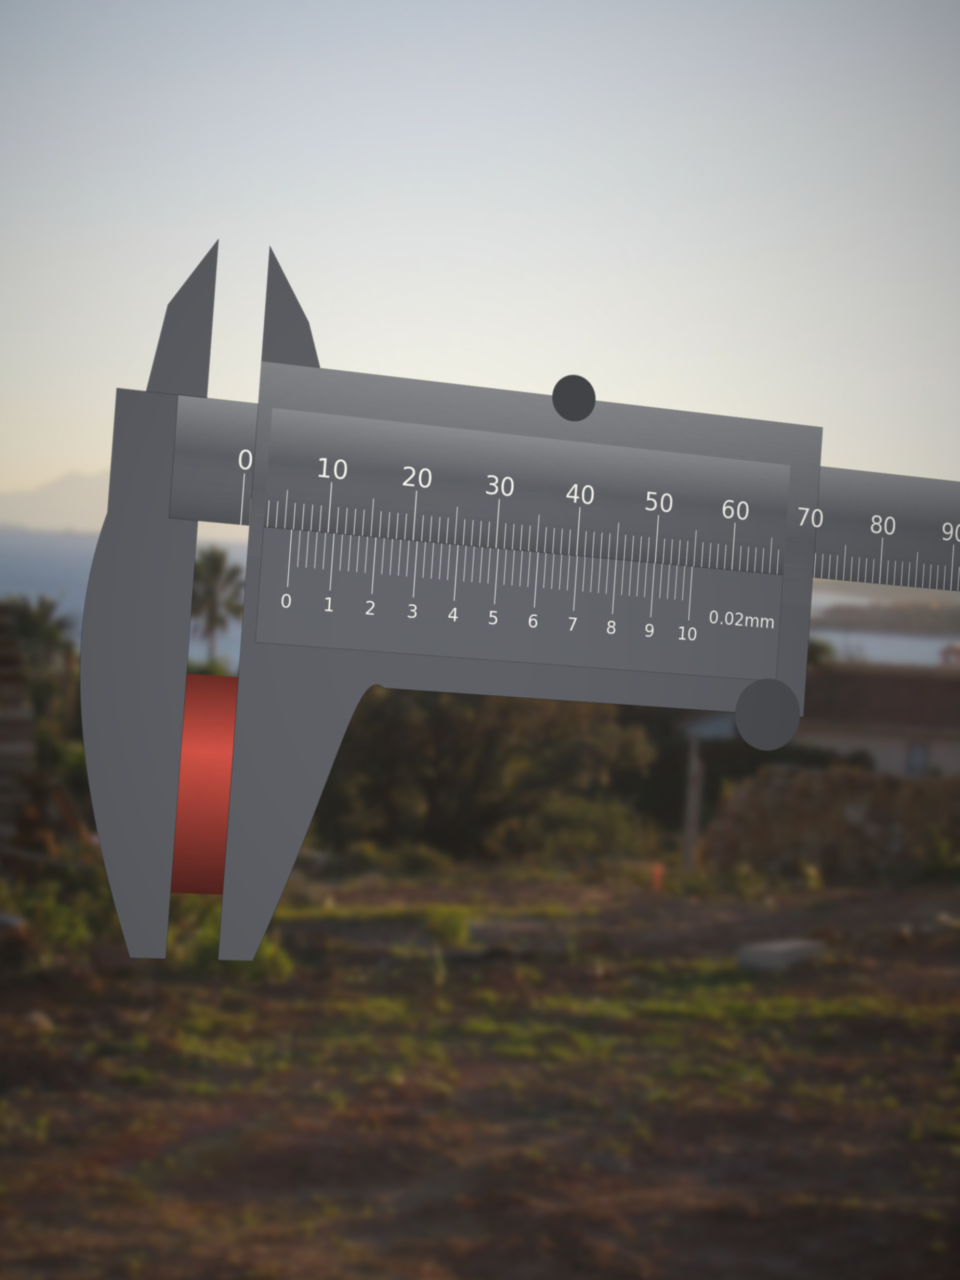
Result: 5.8 mm
